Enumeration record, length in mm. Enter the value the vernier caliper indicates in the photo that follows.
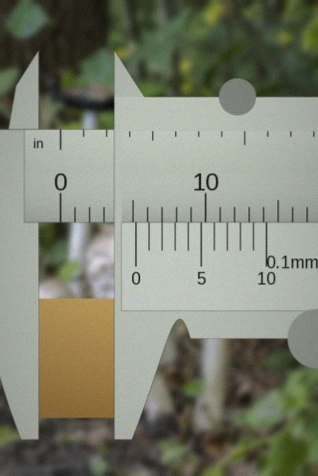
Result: 5.2 mm
